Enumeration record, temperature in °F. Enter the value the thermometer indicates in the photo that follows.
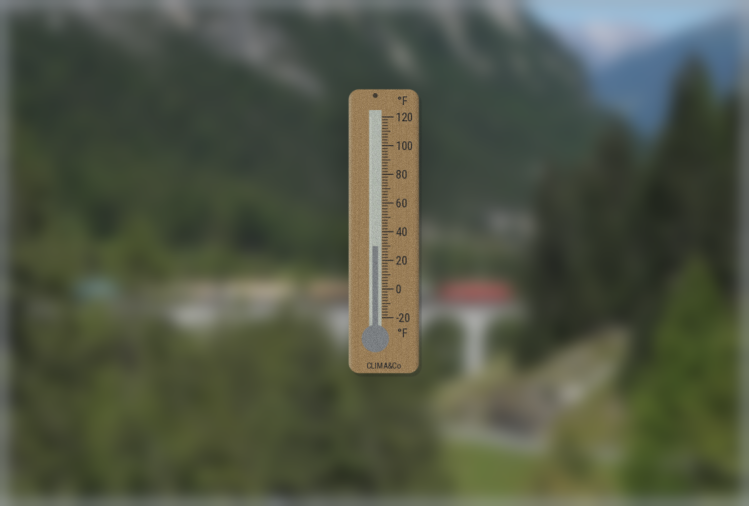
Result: 30 °F
